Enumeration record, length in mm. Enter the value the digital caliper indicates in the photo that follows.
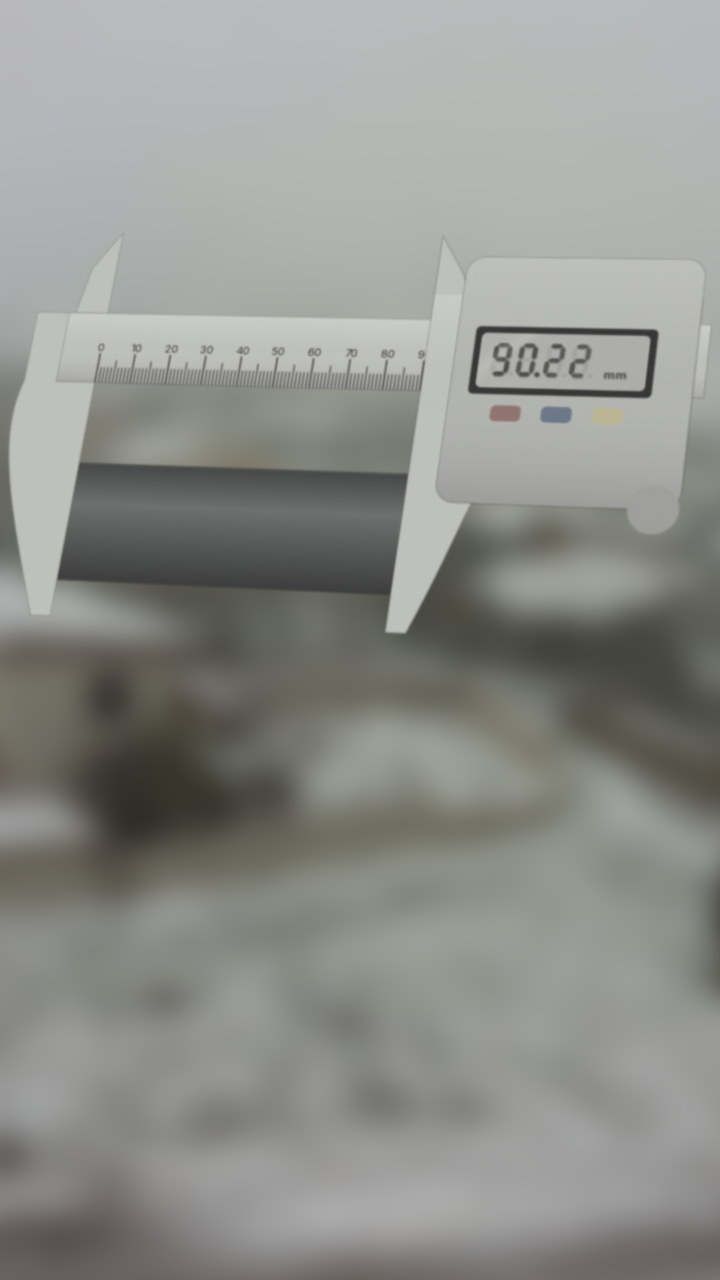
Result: 90.22 mm
